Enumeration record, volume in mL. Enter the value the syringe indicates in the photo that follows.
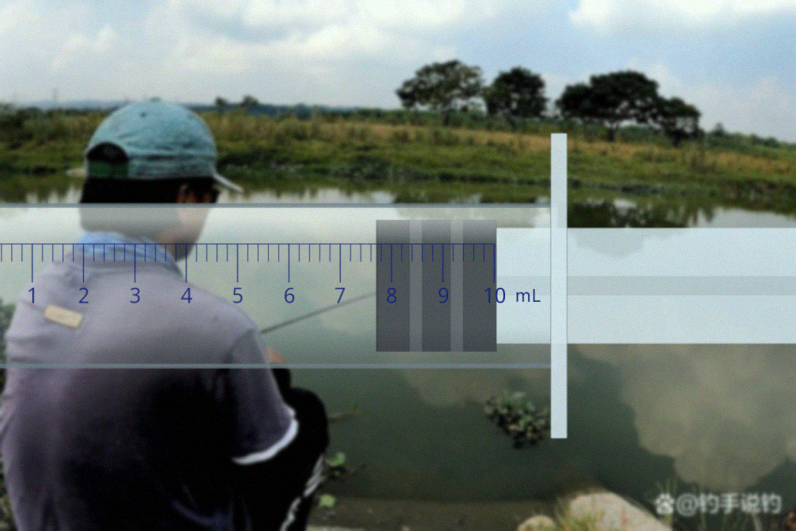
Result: 7.7 mL
